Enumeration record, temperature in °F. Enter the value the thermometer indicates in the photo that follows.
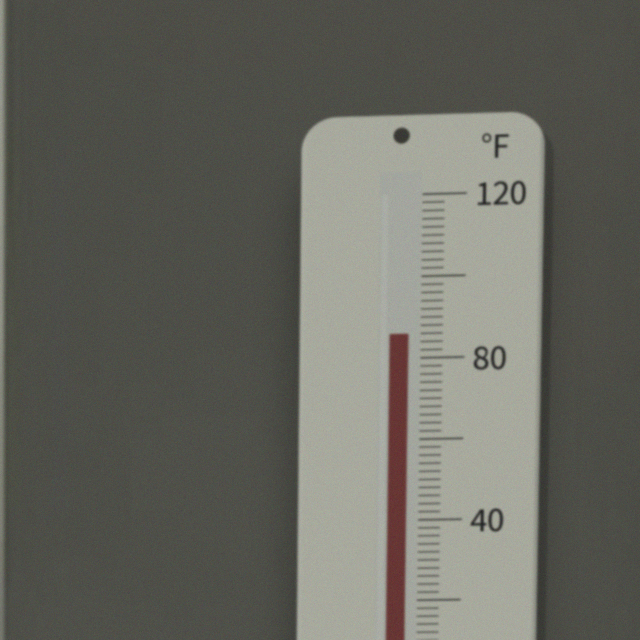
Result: 86 °F
